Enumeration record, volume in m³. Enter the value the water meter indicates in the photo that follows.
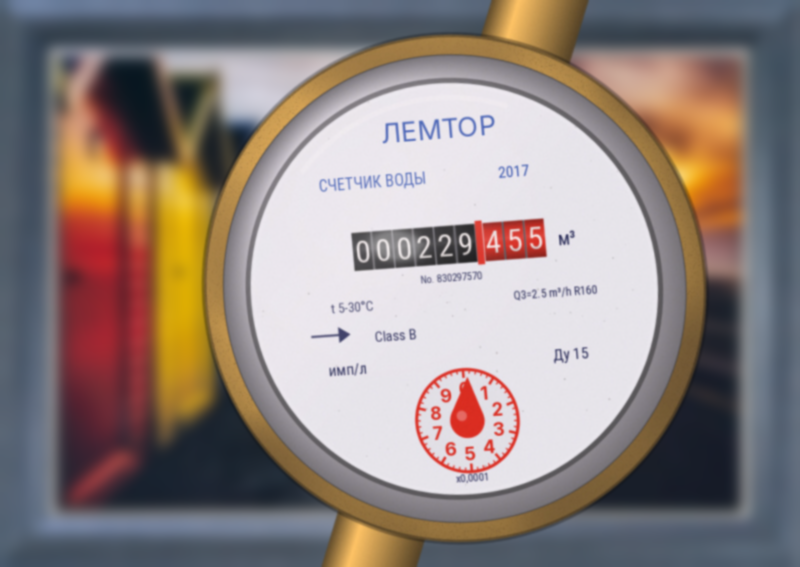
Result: 229.4550 m³
